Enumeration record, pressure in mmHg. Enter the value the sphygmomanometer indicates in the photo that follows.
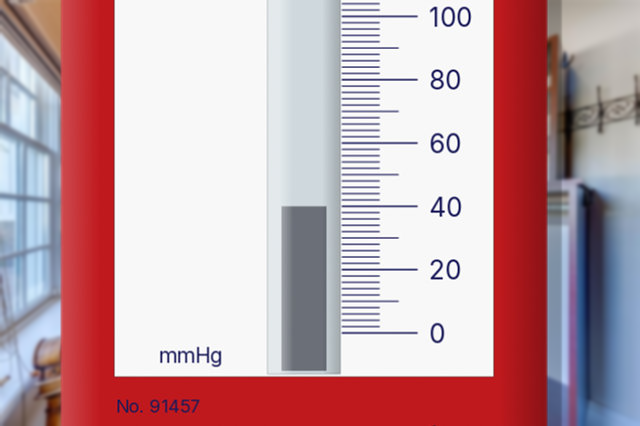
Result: 40 mmHg
